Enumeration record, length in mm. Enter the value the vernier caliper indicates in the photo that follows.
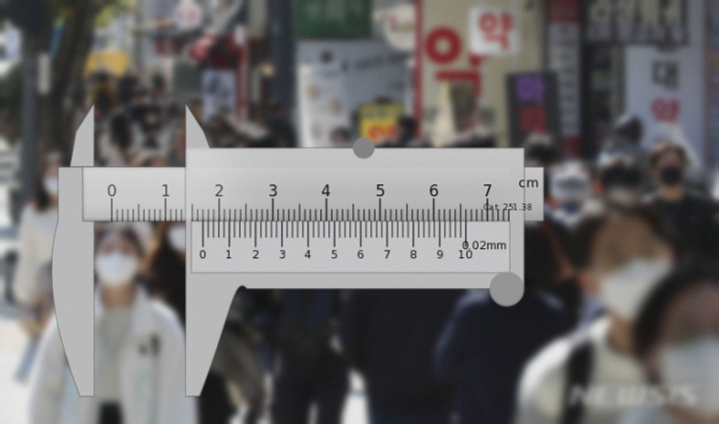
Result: 17.0 mm
